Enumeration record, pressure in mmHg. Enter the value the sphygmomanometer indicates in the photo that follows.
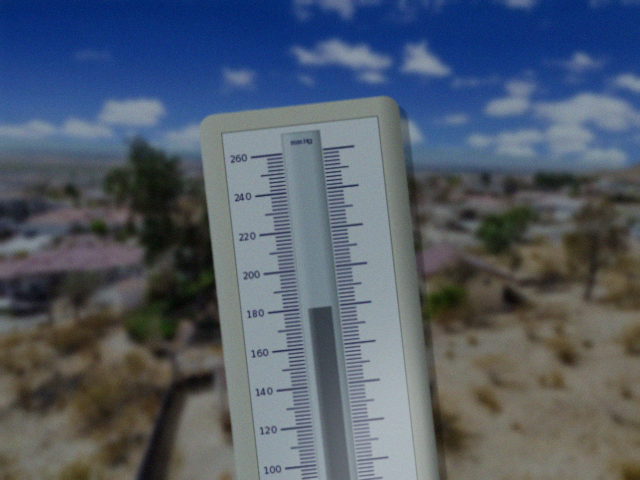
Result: 180 mmHg
